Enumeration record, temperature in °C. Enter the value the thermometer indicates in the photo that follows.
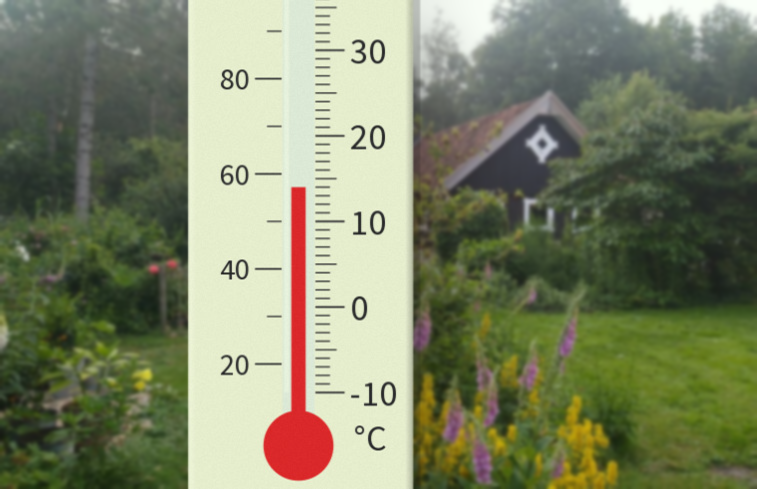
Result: 14 °C
